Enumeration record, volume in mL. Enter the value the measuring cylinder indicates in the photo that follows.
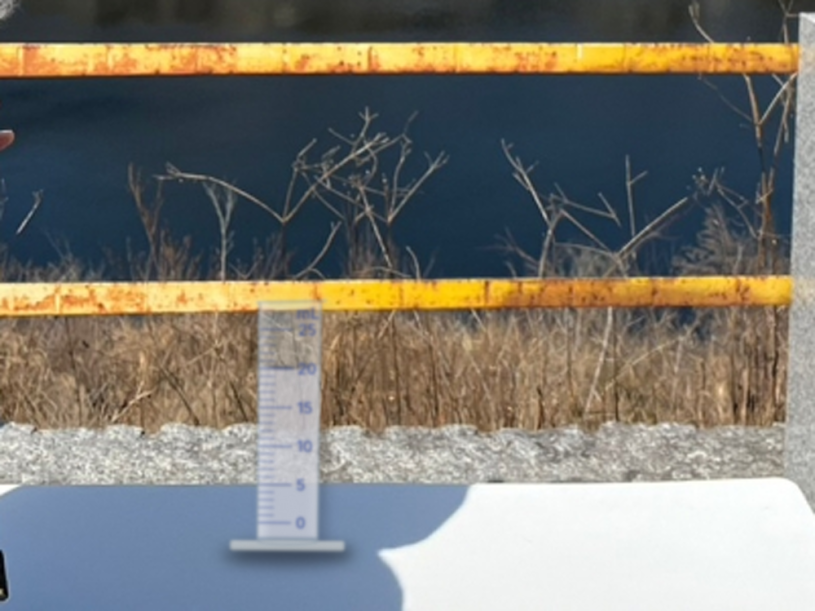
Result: 20 mL
